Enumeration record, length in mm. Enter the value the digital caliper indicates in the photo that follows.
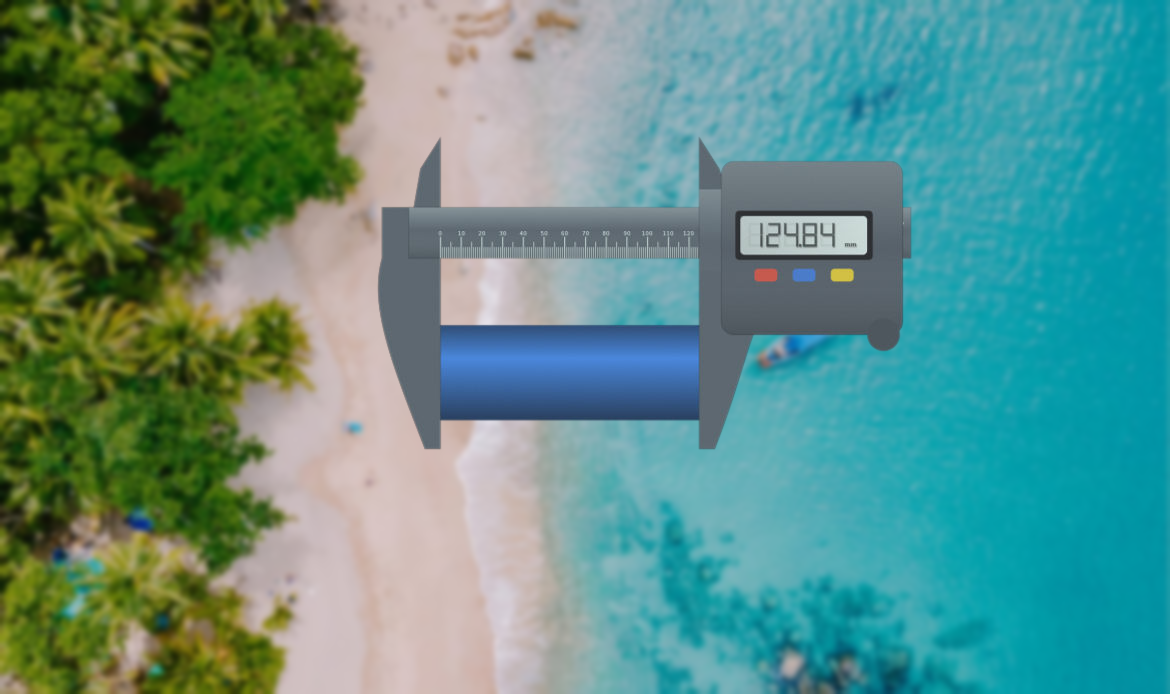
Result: 124.84 mm
